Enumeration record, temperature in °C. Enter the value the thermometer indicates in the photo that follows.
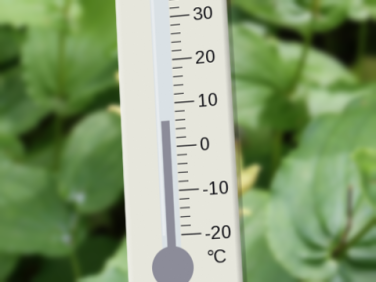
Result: 6 °C
